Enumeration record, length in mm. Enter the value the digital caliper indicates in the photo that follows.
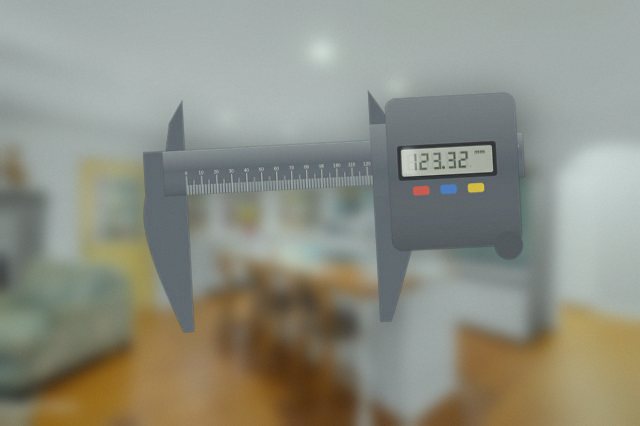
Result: 123.32 mm
